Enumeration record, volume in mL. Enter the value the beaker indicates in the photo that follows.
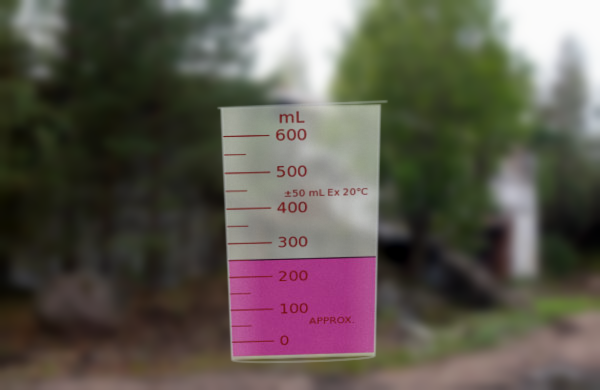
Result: 250 mL
